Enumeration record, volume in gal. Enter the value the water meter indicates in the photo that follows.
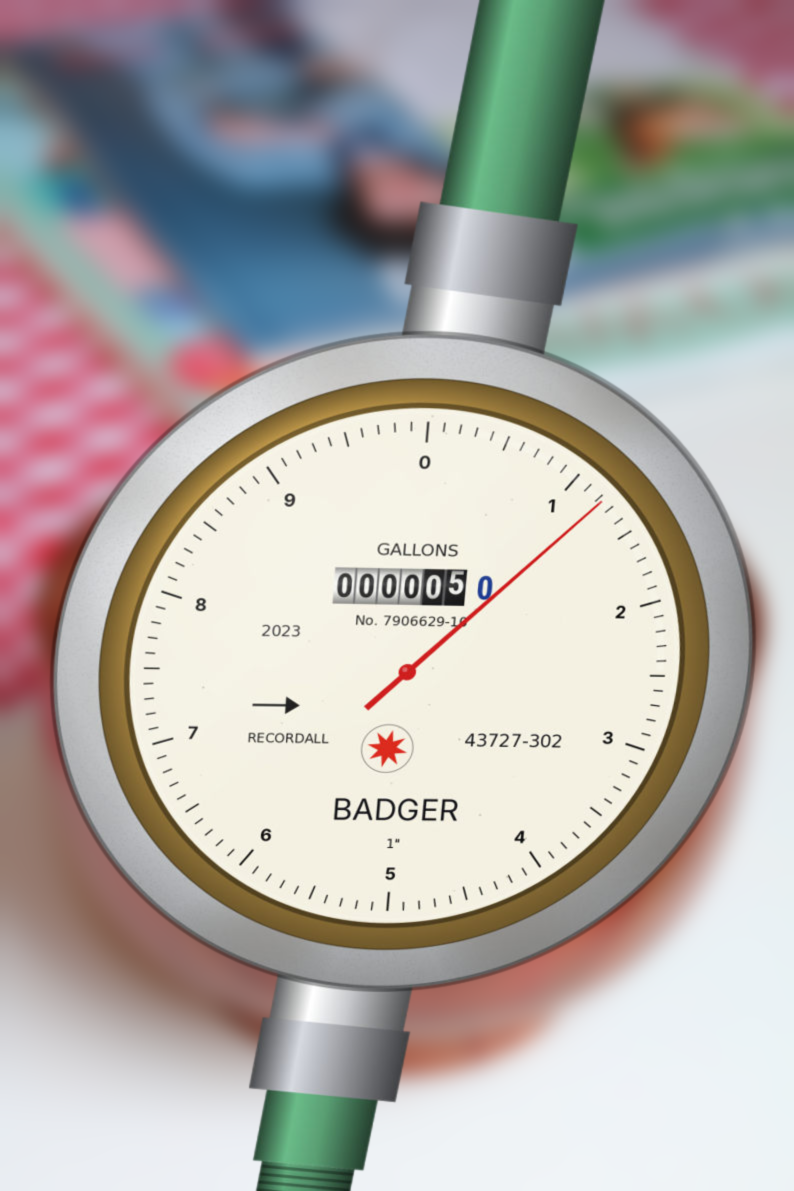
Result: 51.2 gal
